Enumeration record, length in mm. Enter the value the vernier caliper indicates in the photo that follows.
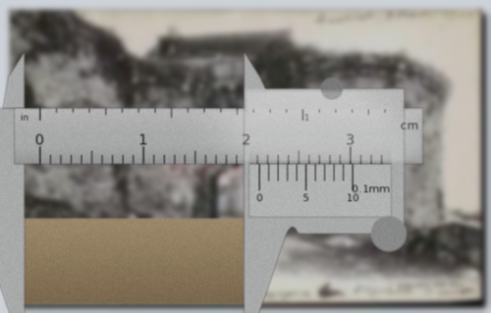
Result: 21.2 mm
